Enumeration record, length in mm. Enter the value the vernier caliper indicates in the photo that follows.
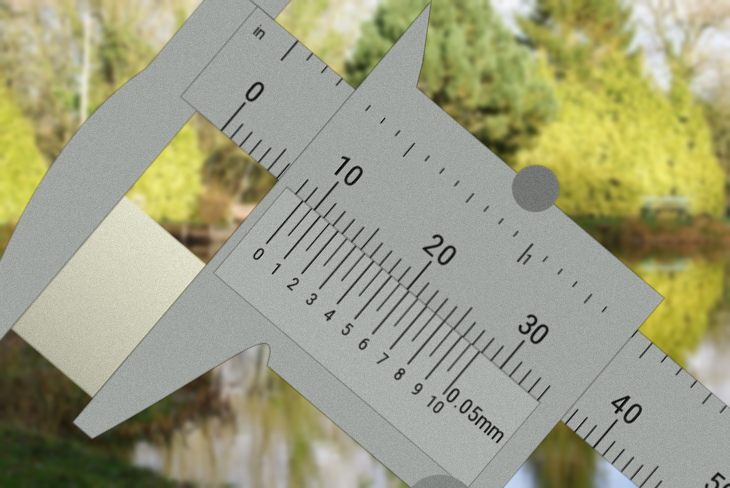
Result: 8.8 mm
